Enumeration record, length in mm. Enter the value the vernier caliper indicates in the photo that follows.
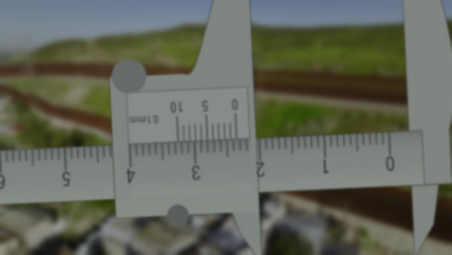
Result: 23.5 mm
